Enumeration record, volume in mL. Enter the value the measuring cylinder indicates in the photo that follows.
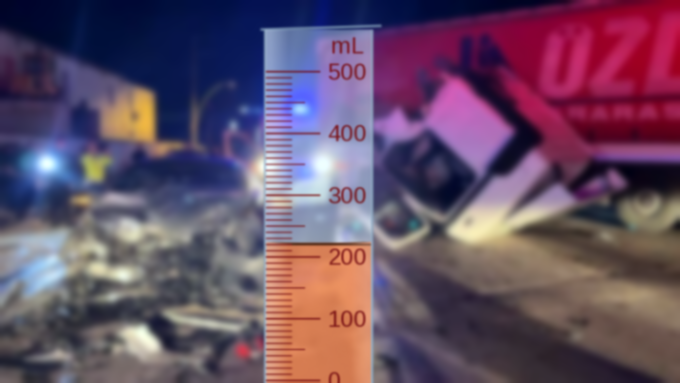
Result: 220 mL
